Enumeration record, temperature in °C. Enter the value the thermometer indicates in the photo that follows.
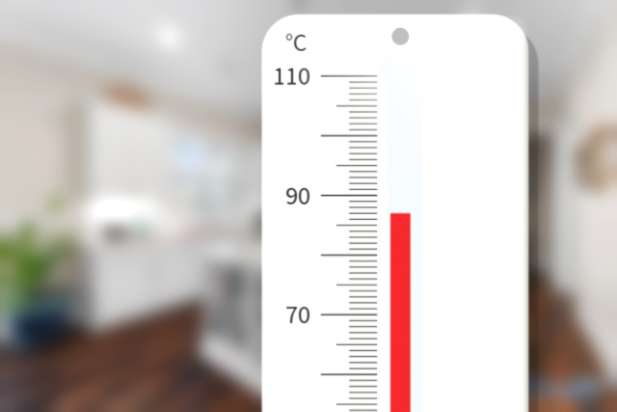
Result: 87 °C
